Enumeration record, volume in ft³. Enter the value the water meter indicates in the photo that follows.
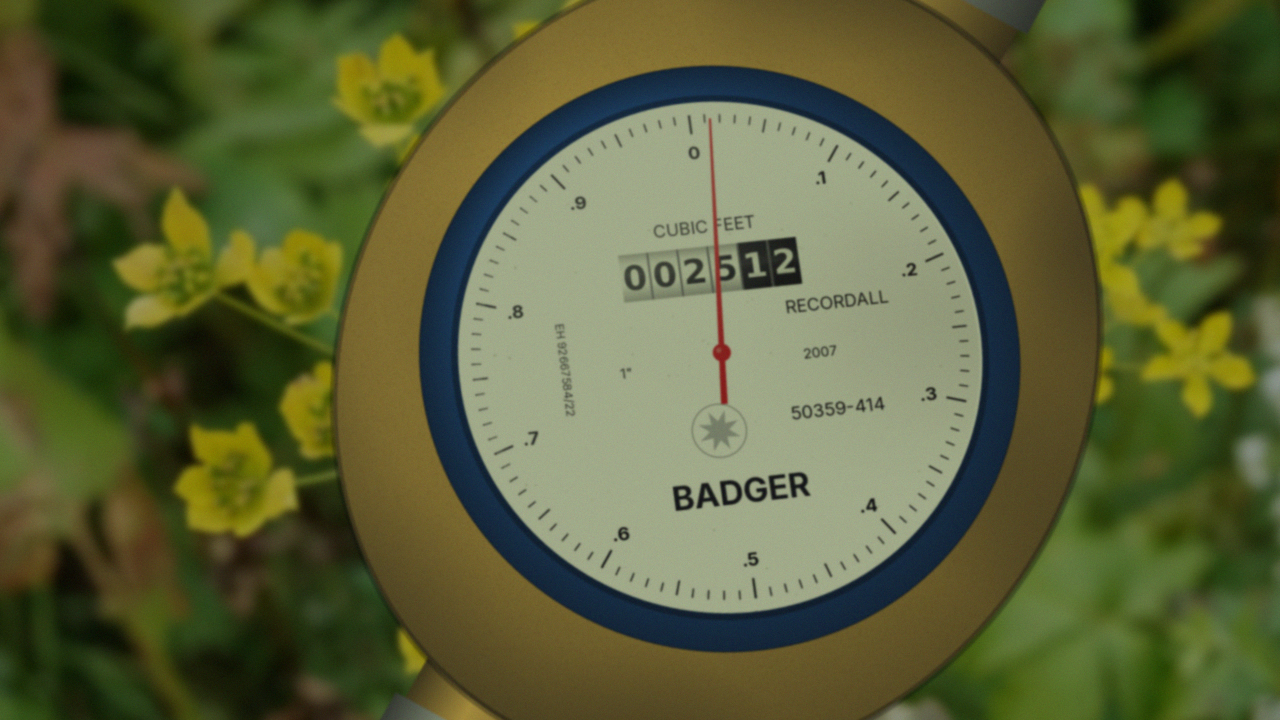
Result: 2512.01 ft³
